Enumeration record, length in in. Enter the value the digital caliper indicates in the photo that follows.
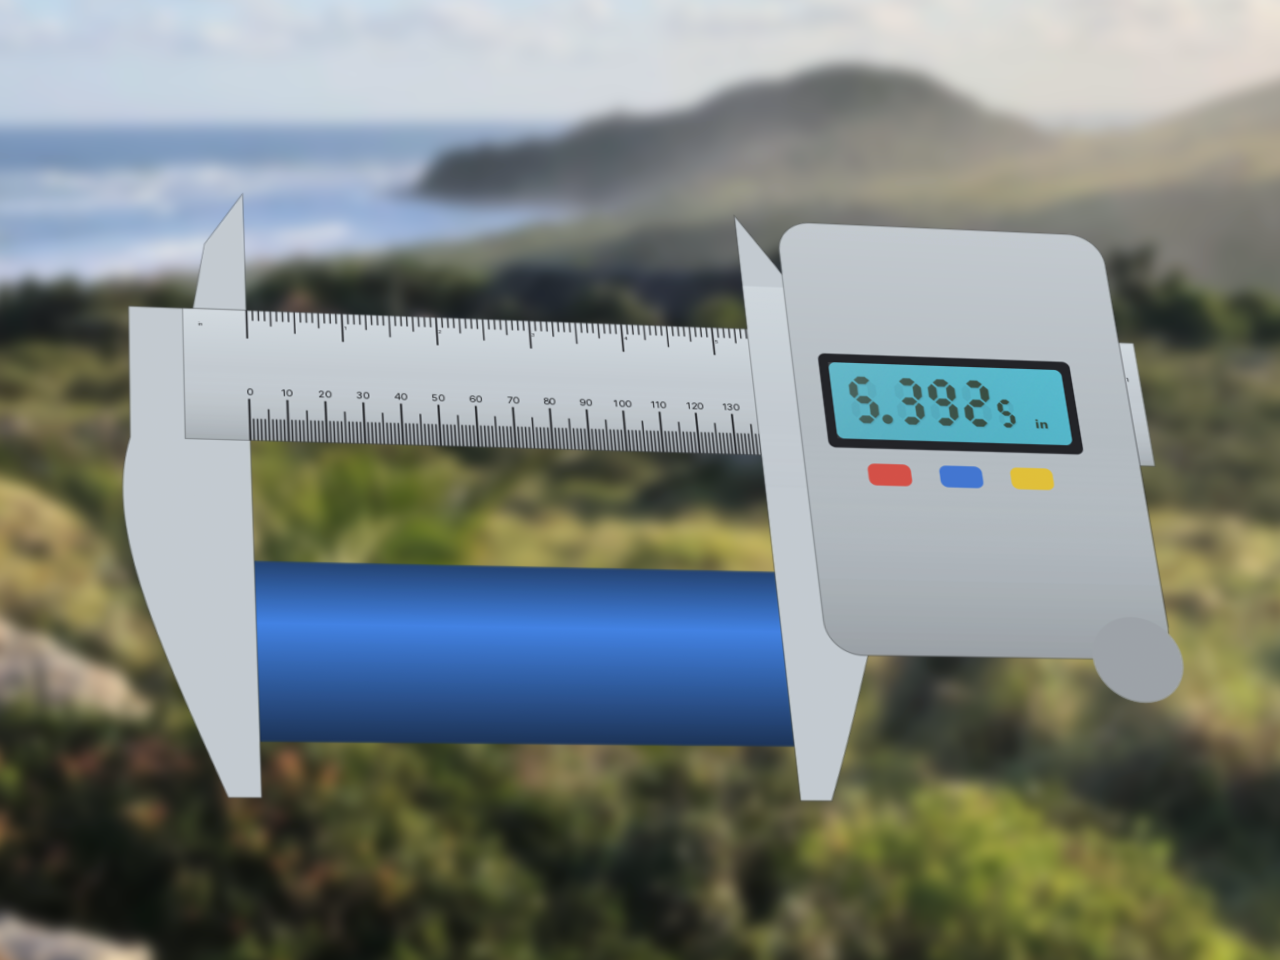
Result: 5.3925 in
